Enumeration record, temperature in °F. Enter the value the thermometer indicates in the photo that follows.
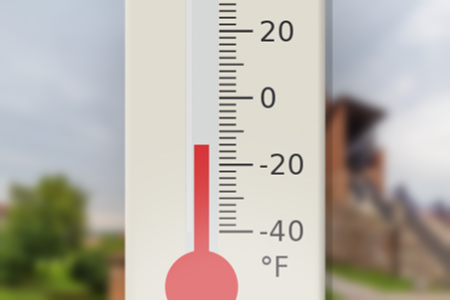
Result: -14 °F
